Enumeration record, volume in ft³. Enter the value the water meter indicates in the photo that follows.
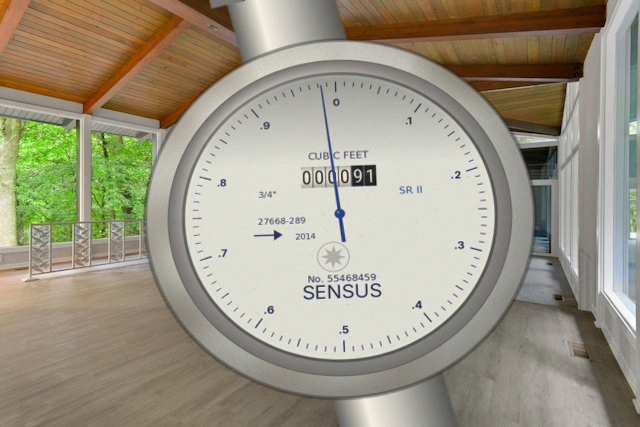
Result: 90.98 ft³
